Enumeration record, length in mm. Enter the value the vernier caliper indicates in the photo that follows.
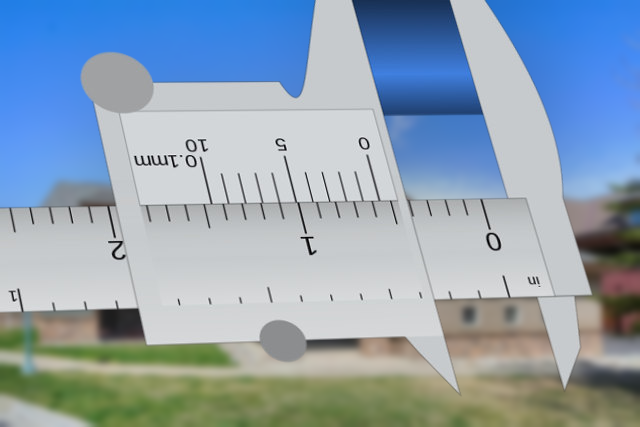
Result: 5.6 mm
